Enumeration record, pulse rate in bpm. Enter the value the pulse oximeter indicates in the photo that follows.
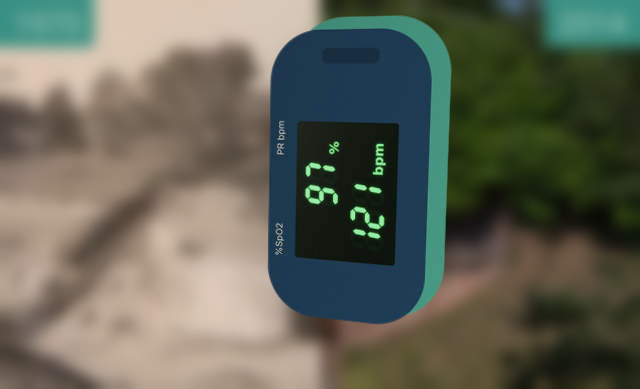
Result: 121 bpm
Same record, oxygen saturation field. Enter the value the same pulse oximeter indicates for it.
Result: 97 %
